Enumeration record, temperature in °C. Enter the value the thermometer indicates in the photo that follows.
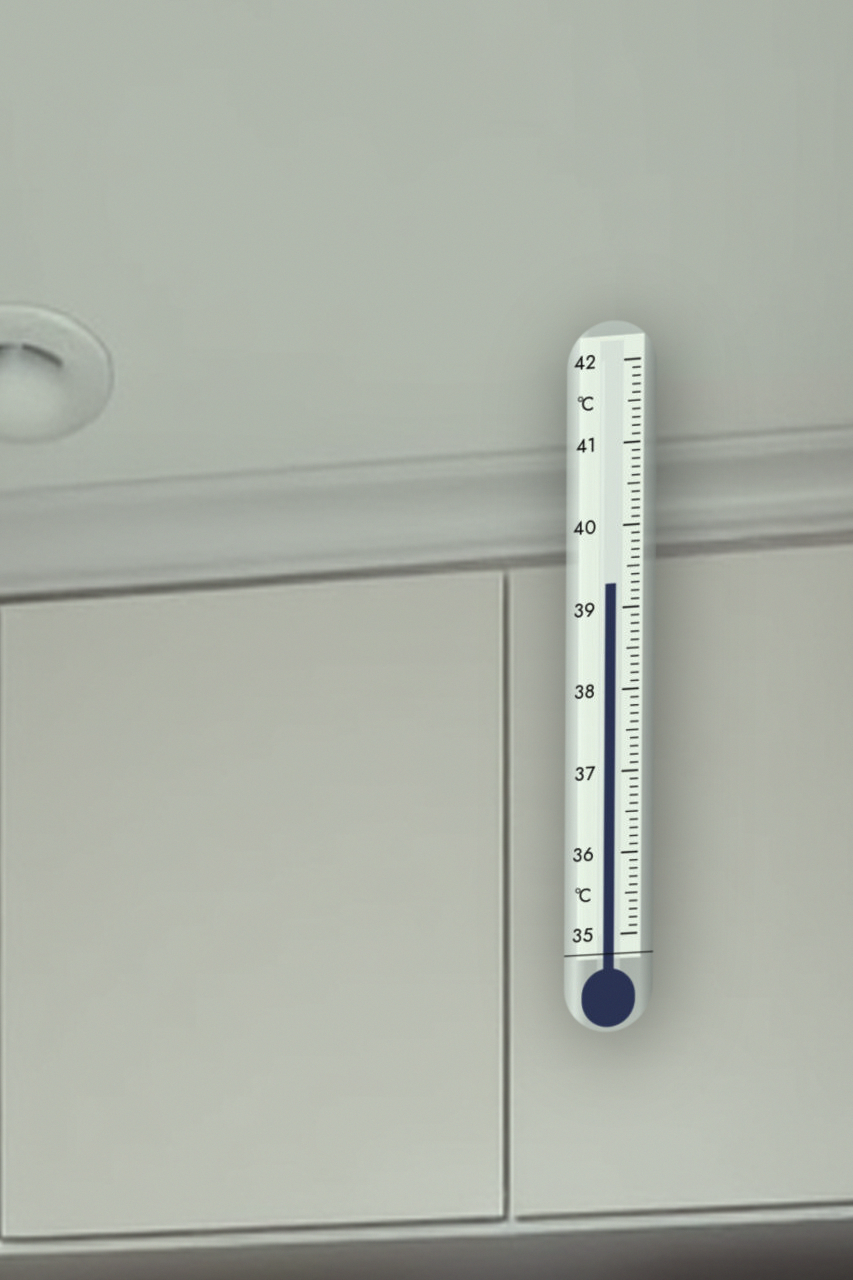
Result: 39.3 °C
